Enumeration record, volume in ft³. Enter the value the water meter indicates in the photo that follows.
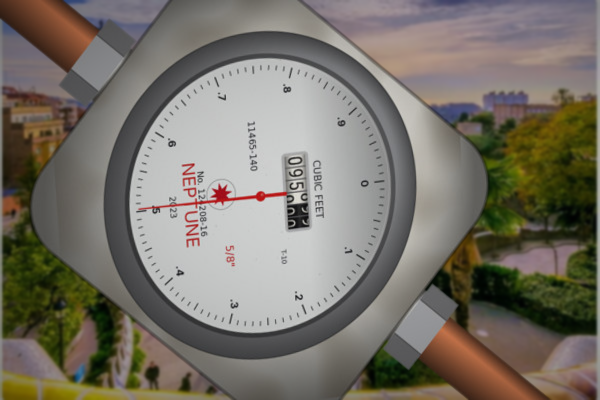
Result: 95899.50 ft³
